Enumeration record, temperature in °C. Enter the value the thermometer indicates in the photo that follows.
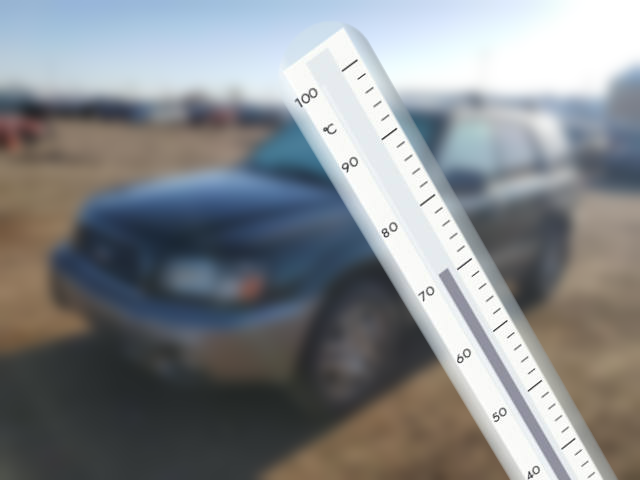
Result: 71 °C
